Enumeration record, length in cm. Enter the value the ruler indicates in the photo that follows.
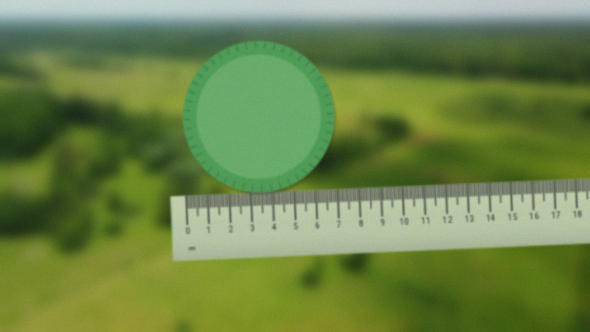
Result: 7 cm
